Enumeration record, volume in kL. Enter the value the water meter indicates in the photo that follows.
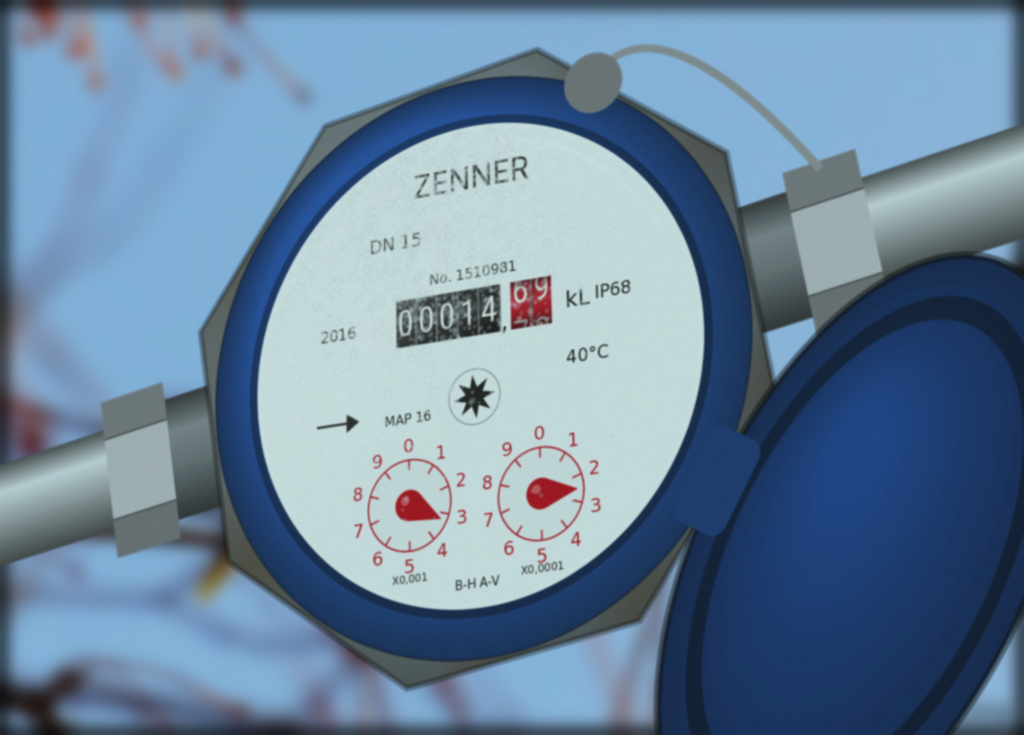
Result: 14.6932 kL
